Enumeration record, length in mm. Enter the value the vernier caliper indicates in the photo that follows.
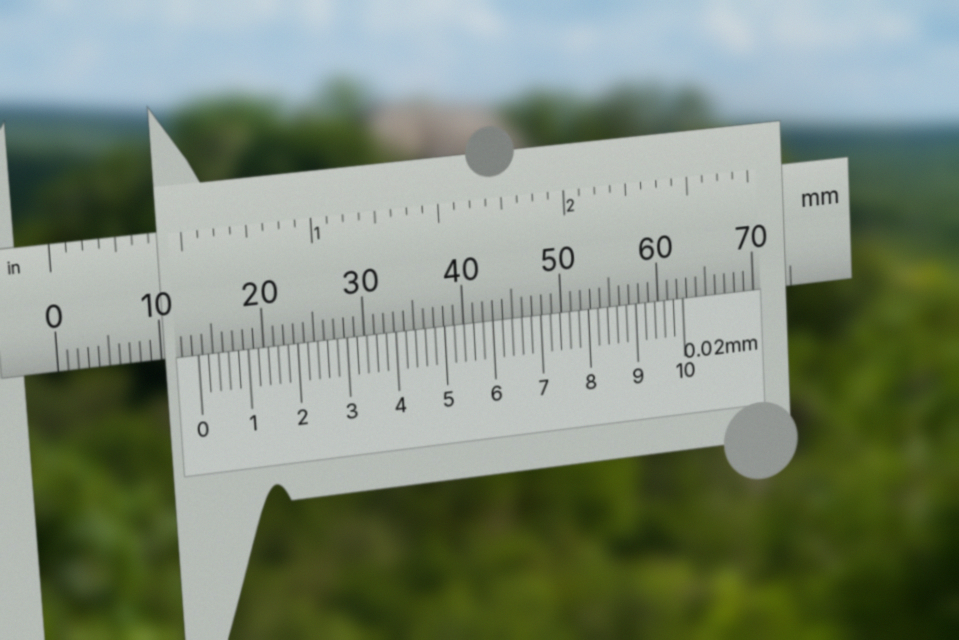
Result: 13.6 mm
